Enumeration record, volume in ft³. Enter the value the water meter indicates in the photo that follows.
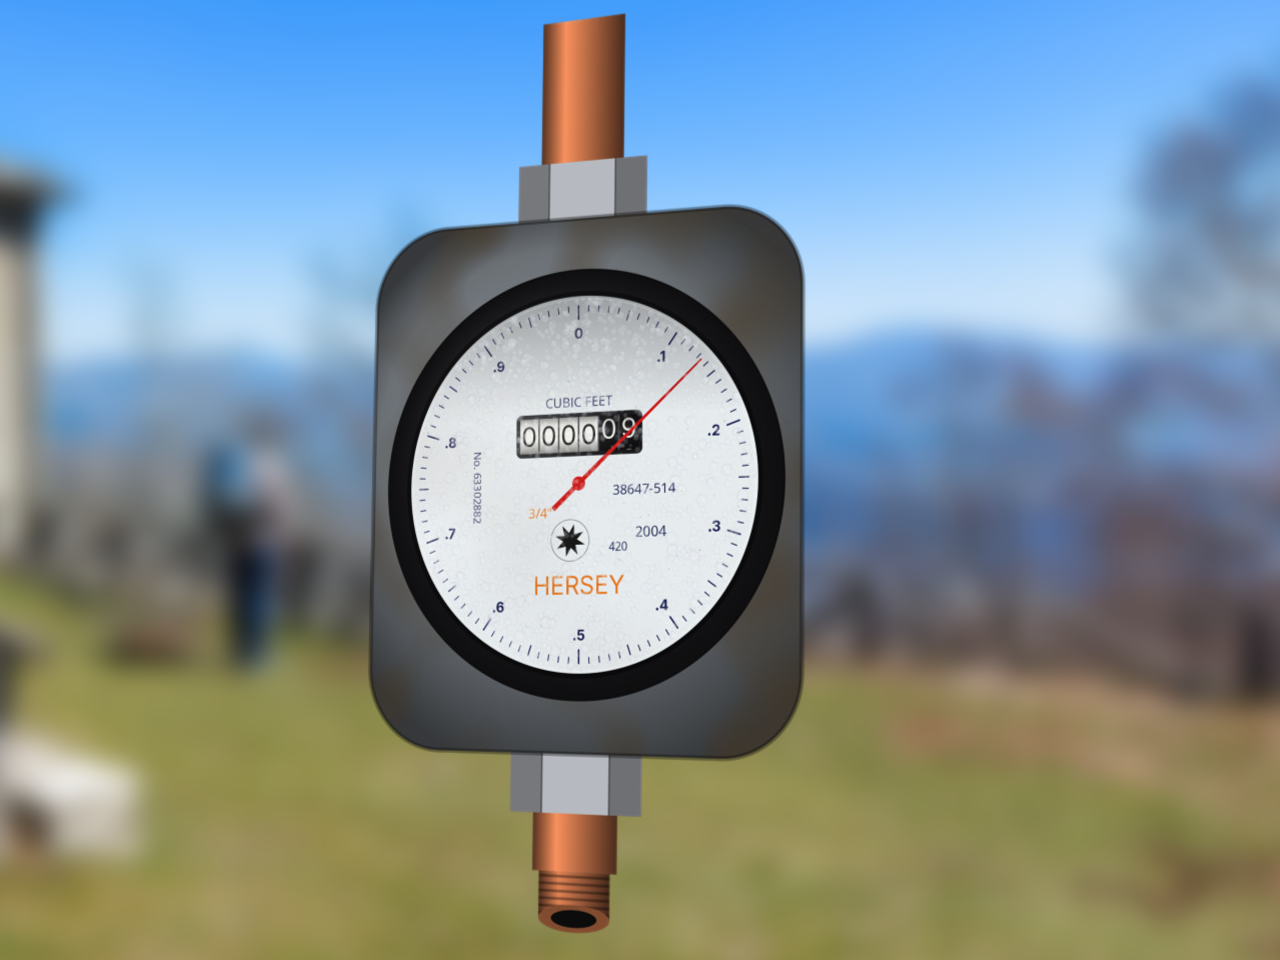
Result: 9.13 ft³
